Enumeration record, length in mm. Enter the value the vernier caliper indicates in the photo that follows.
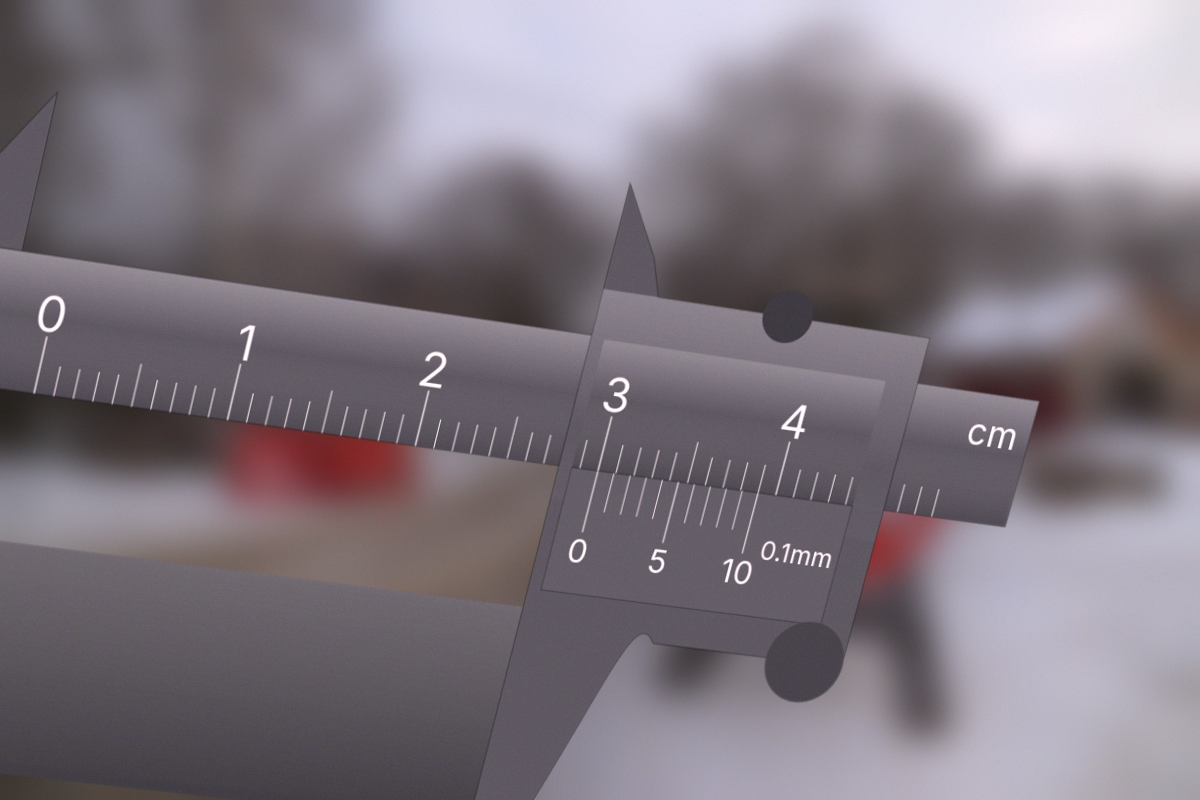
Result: 30.0 mm
